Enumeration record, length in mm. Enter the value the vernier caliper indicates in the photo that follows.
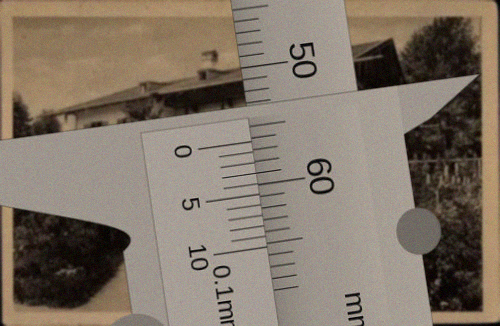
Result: 56.3 mm
